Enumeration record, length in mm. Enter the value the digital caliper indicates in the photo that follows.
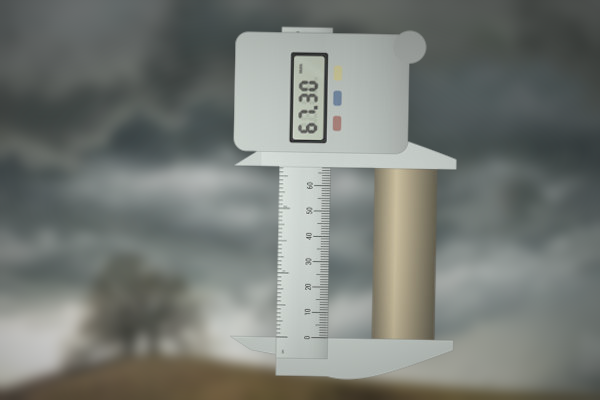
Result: 67.30 mm
